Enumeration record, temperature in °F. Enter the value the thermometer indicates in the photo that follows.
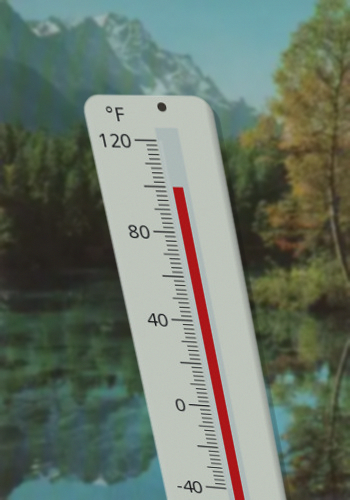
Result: 100 °F
